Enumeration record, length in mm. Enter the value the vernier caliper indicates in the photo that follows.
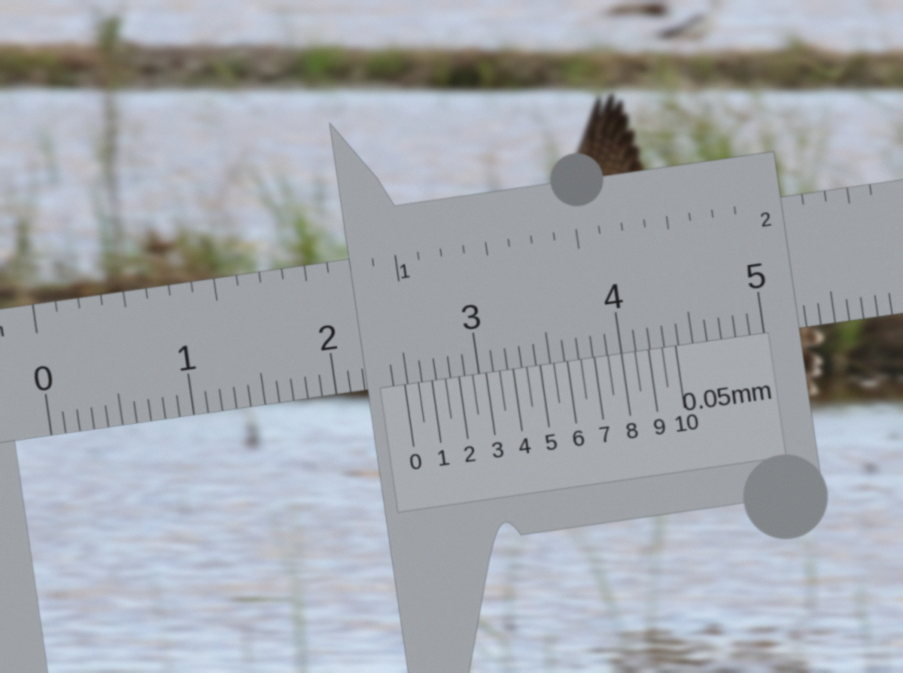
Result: 24.8 mm
